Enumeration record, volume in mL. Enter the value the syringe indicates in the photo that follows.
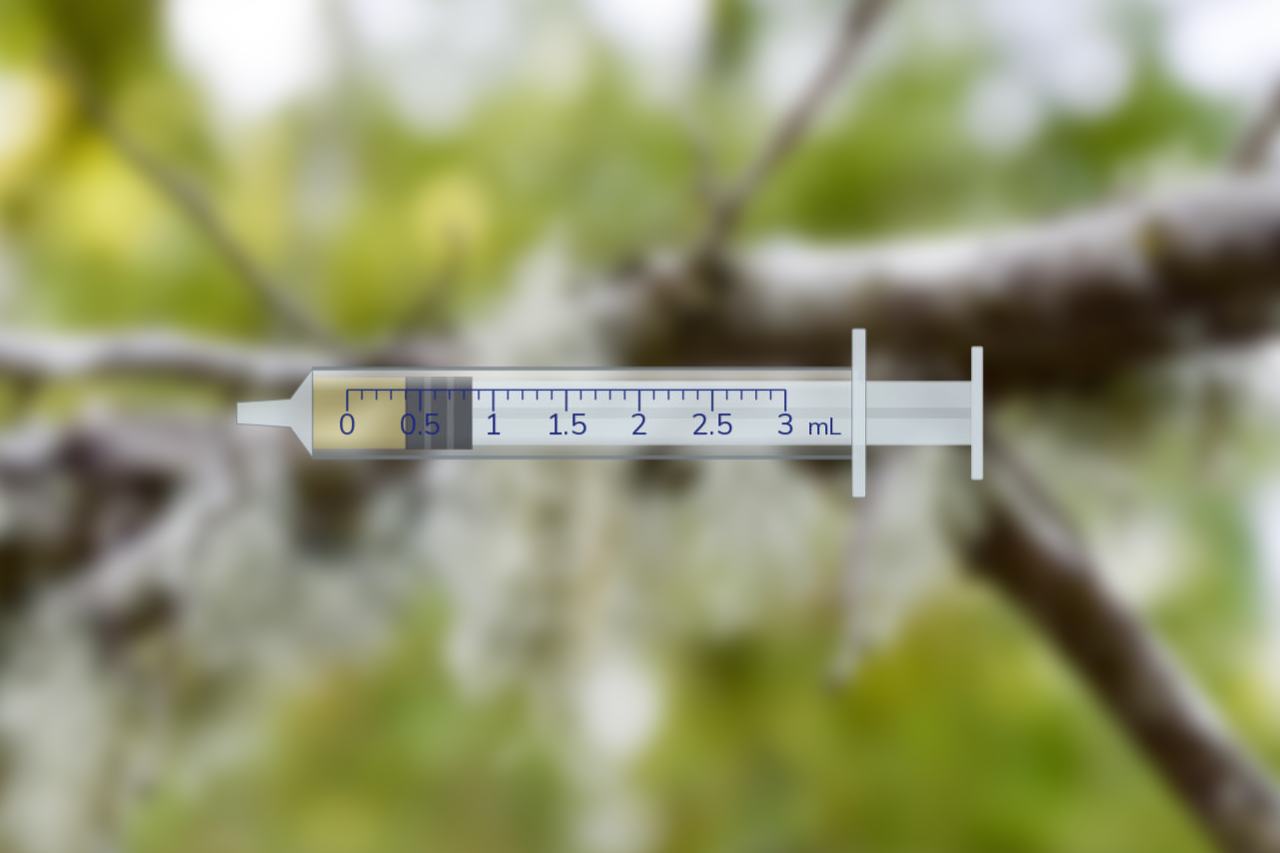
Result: 0.4 mL
